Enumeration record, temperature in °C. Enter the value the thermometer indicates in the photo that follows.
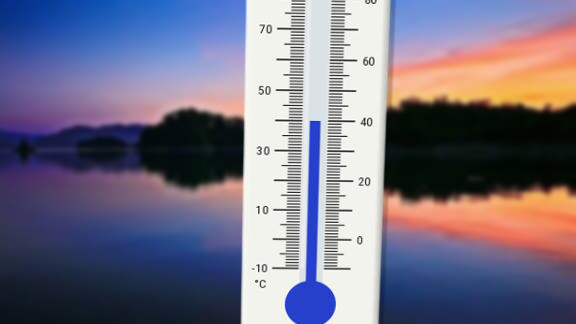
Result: 40 °C
